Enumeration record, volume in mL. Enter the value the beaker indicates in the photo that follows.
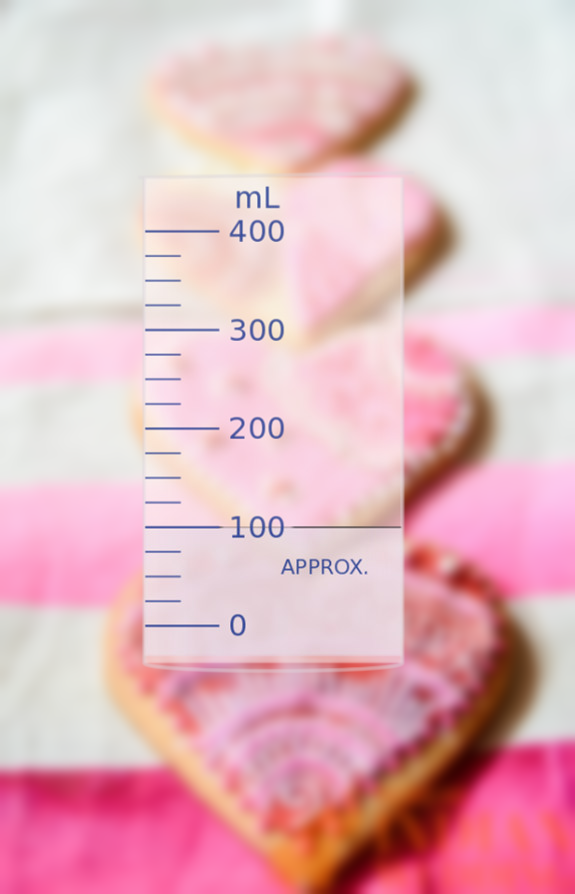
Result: 100 mL
